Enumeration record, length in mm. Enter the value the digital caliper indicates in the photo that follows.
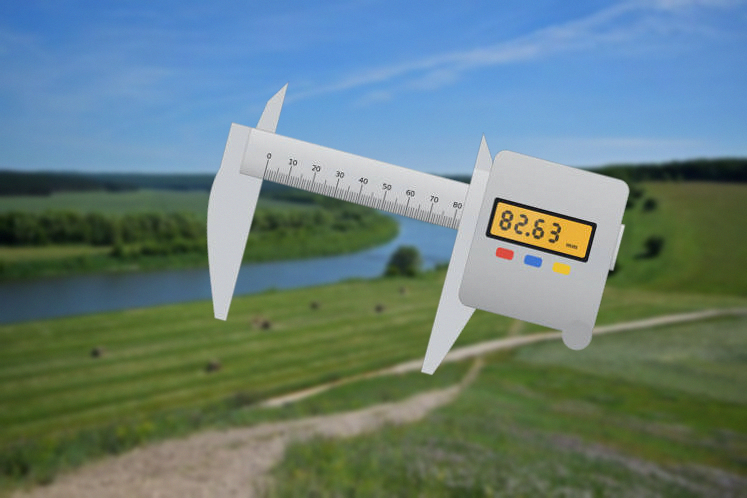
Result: 82.63 mm
